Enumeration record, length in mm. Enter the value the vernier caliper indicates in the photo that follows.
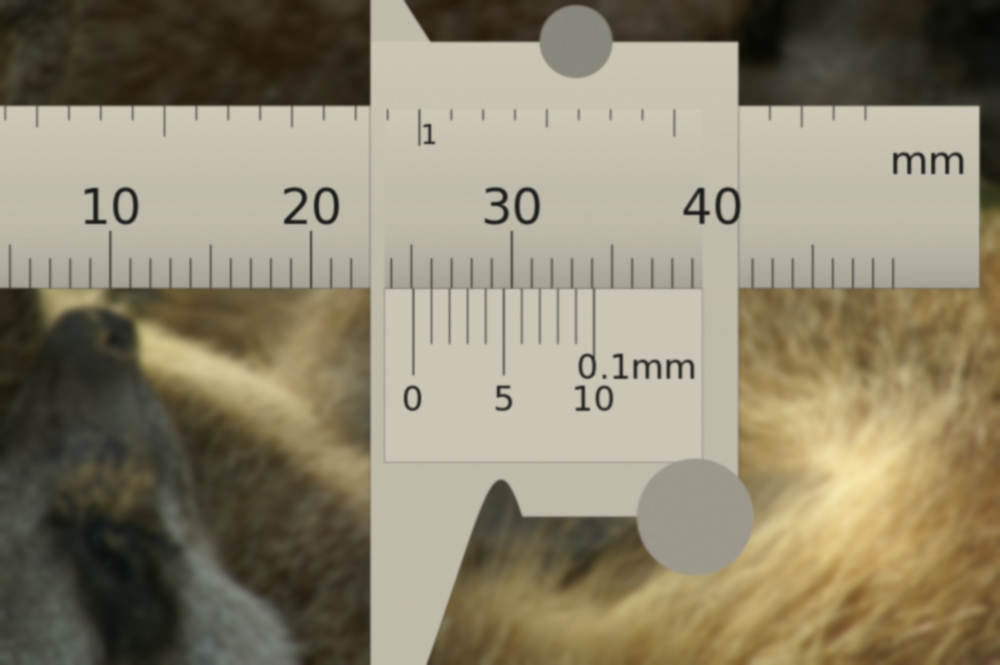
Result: 25.1 mm
